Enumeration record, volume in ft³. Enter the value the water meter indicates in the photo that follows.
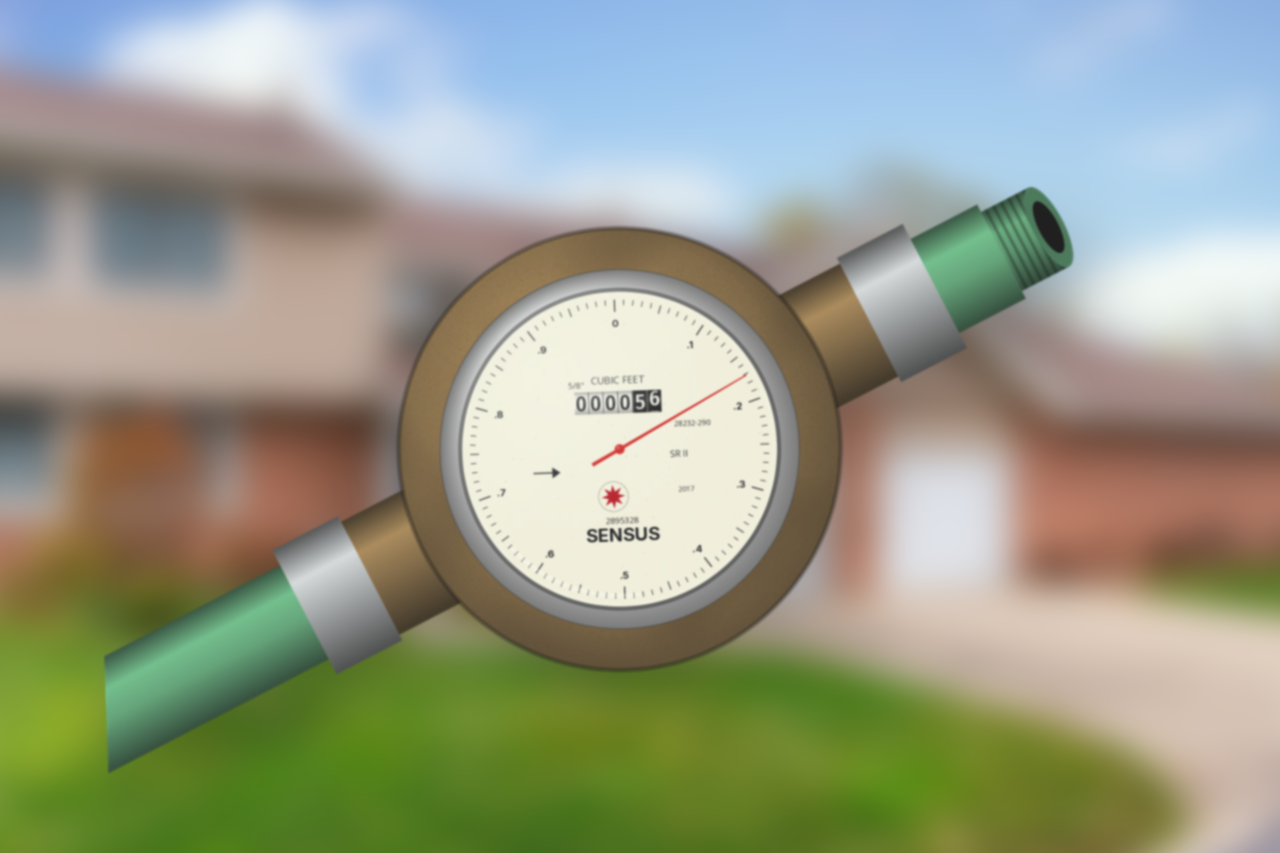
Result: 56.17 ft³
